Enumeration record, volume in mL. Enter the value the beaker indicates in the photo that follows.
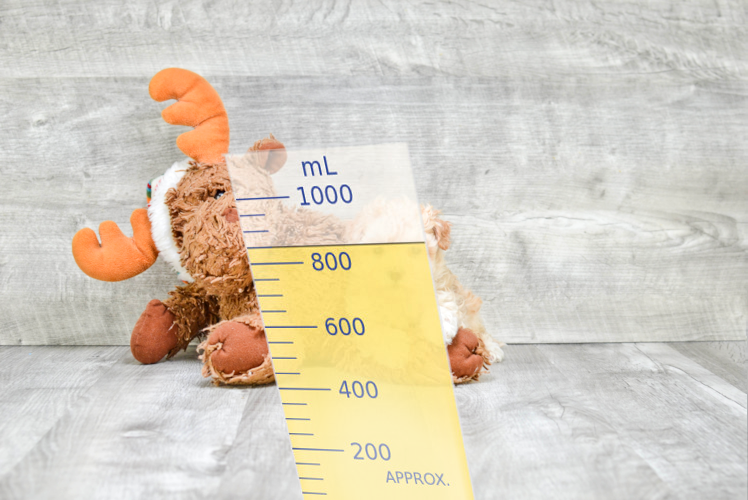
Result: 850 mL
